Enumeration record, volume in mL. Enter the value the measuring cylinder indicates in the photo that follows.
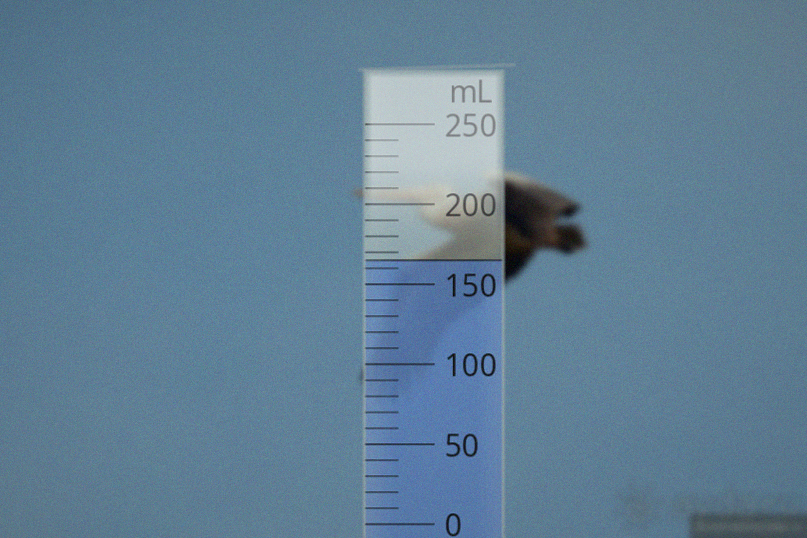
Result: 165 mL
